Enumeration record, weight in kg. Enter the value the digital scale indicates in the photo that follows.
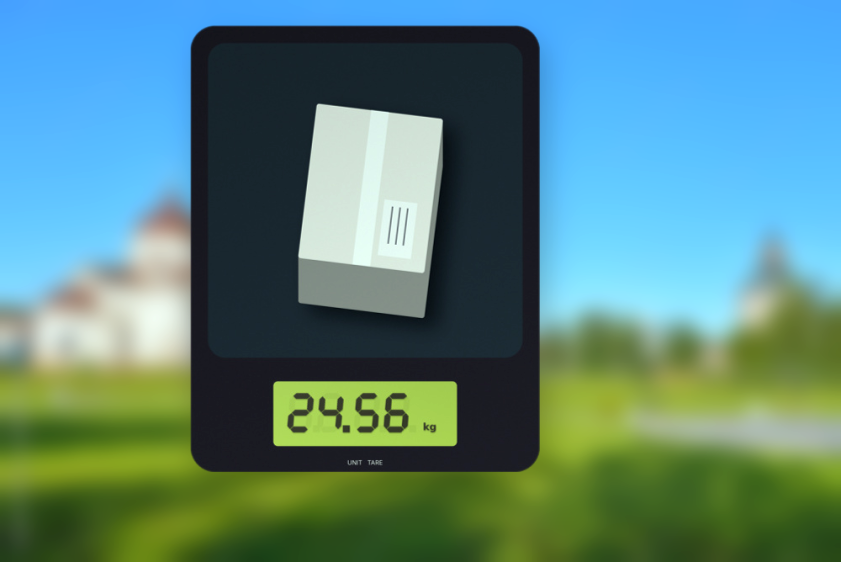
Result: 24.56 kg
